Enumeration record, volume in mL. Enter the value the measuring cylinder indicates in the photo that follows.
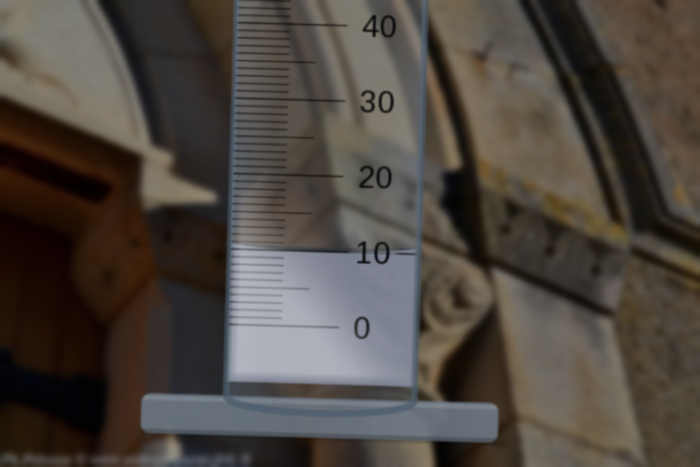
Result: 10 mL
